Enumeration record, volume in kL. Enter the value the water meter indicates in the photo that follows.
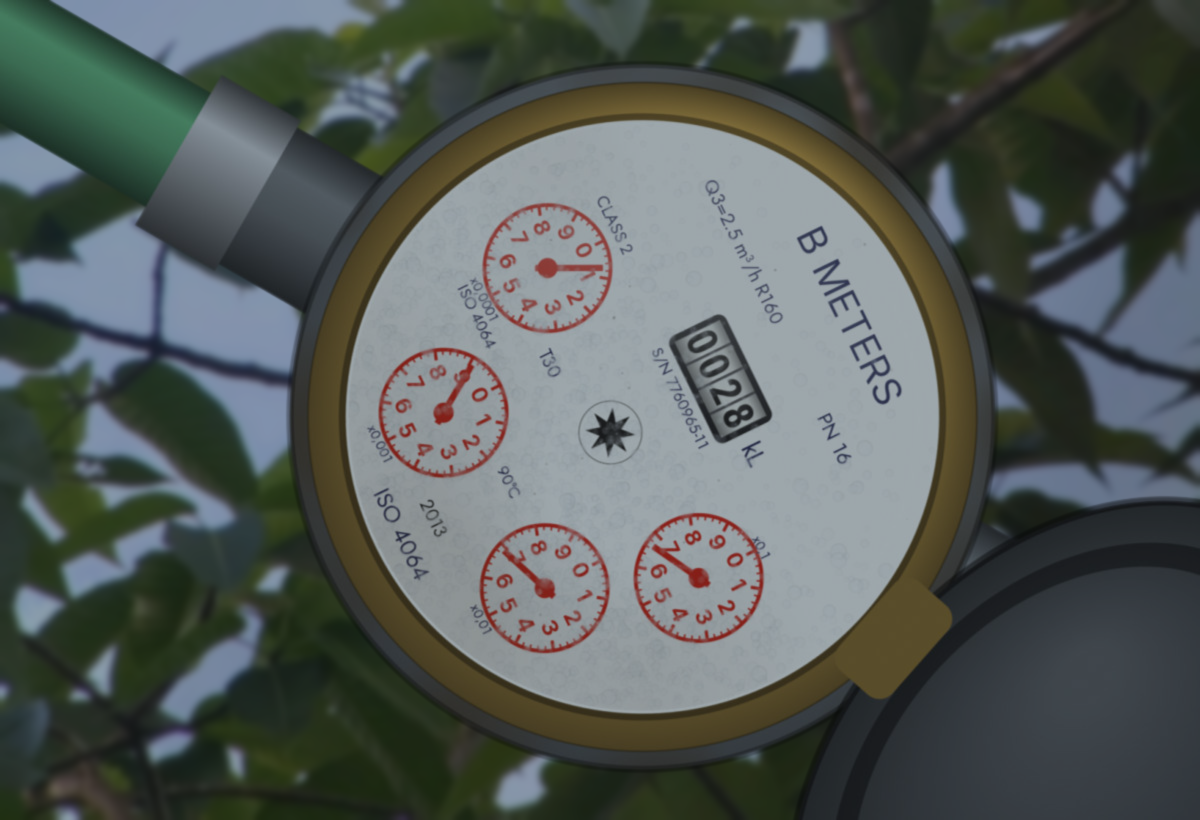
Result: 28.6690 kL
